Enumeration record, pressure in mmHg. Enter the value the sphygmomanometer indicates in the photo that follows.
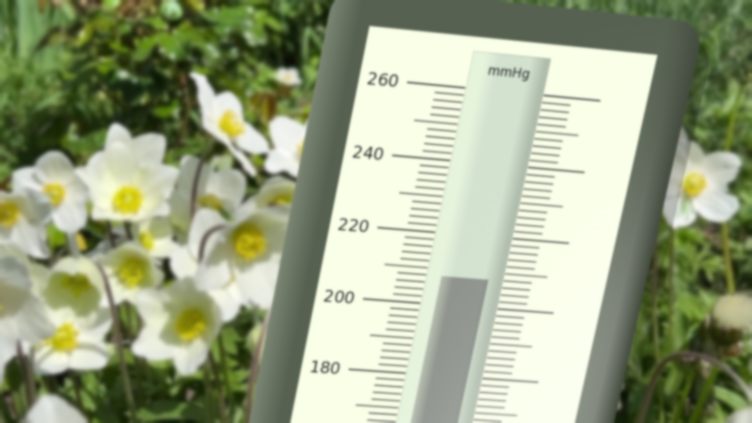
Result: 208 mmHg
